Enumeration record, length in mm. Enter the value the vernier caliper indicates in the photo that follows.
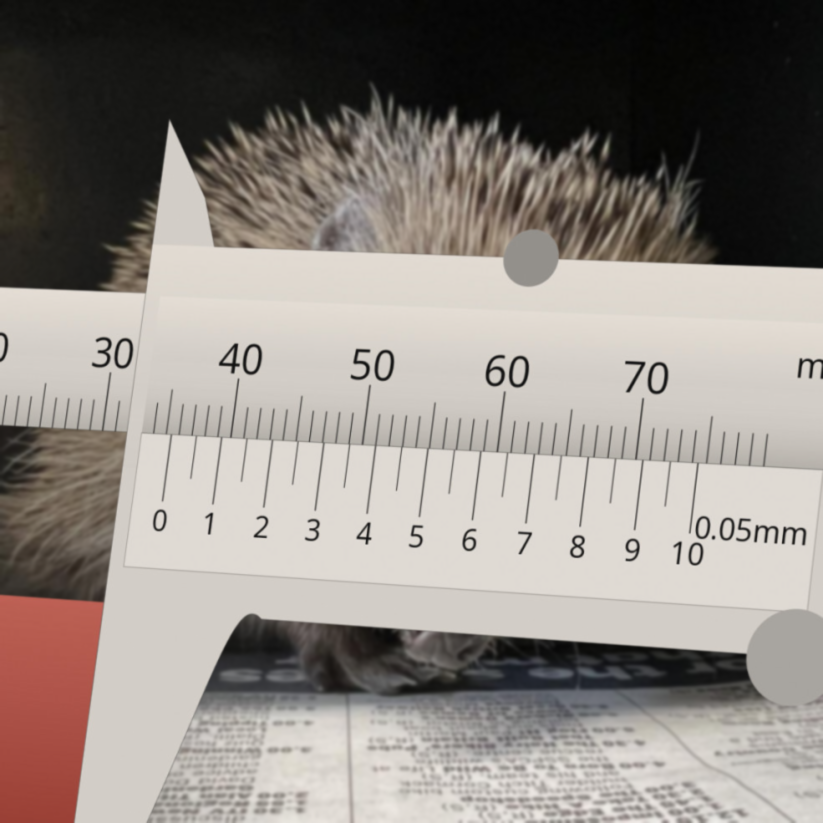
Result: 35.4 mm
